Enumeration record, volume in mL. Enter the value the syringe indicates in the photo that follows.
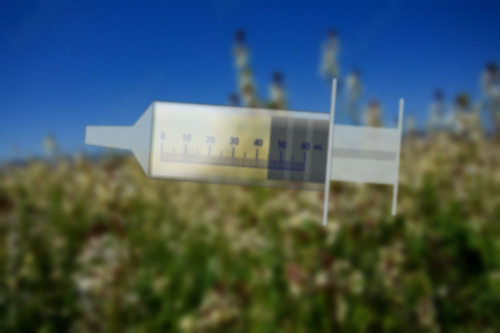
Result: 45 mL
